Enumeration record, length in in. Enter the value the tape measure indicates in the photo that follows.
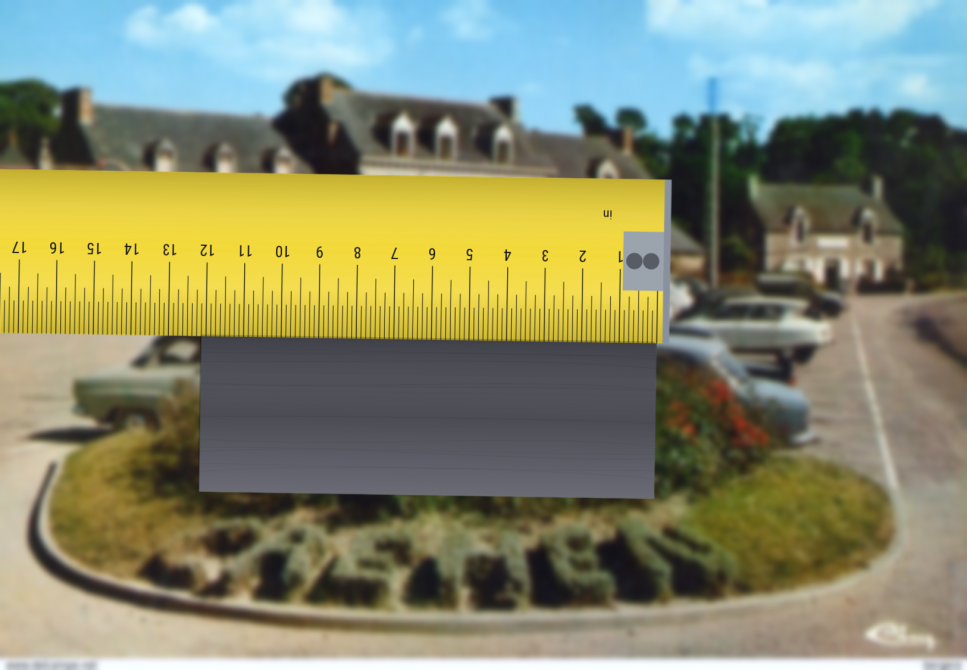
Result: 12.125 in
